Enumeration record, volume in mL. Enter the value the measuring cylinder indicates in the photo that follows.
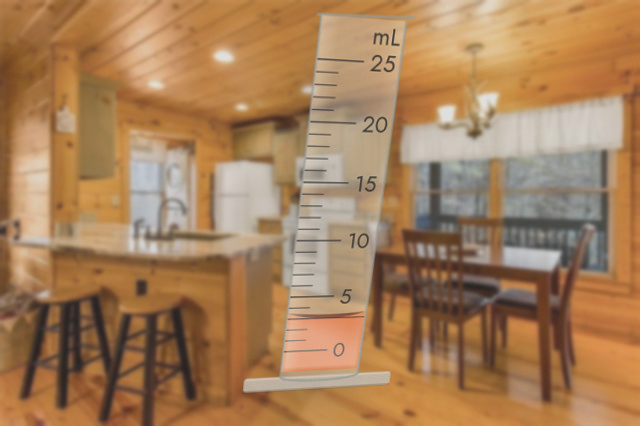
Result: 3 mL
